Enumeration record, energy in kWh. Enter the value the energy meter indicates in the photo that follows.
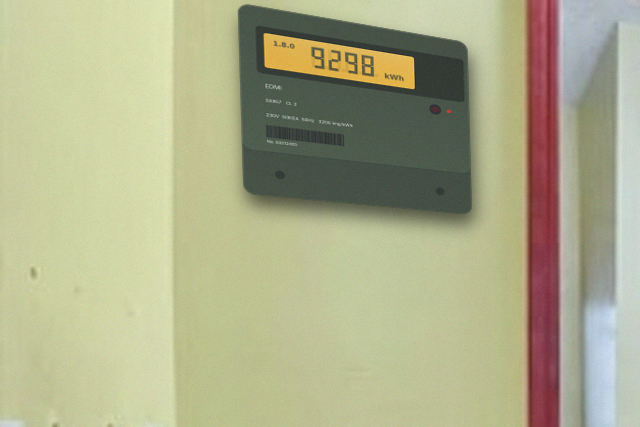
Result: 9298 kWh
